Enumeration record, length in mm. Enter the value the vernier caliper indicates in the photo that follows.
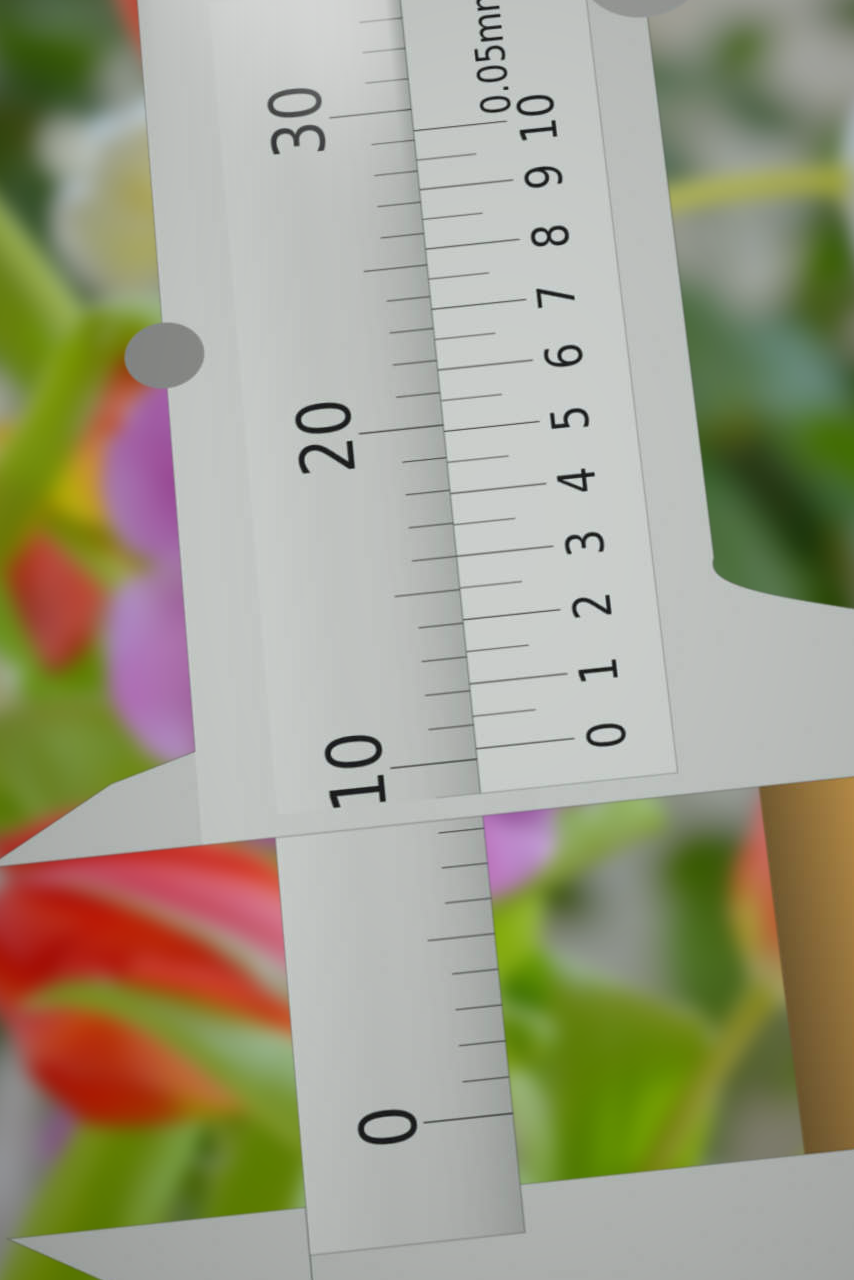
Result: 10.30 mm
